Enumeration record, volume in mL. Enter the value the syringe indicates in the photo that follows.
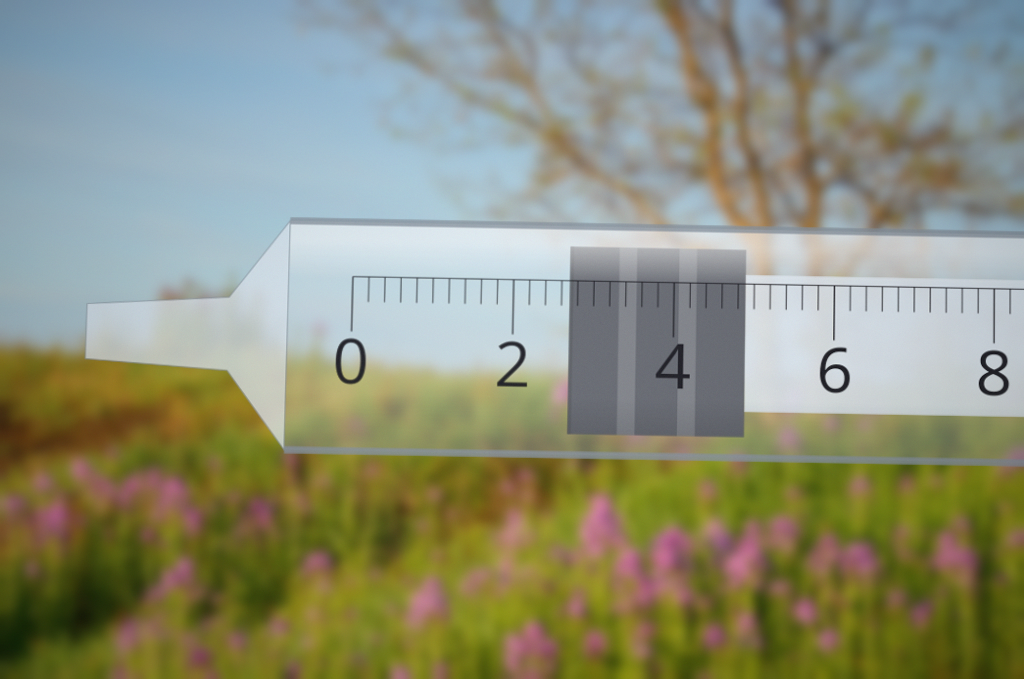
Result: 2.7 mL
